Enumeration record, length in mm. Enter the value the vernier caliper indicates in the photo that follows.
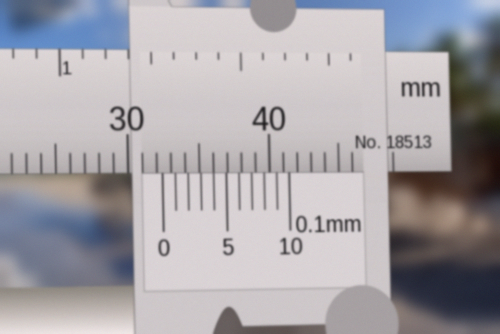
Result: 32.4 mm
